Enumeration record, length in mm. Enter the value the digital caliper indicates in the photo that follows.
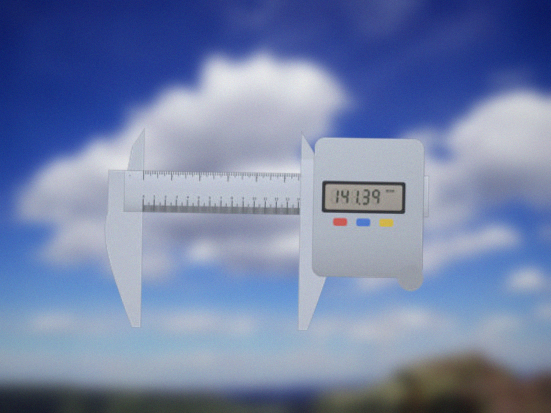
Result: 141.39 mm
